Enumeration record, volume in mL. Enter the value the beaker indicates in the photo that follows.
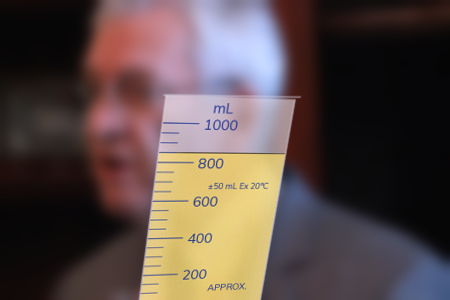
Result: 850 mL
